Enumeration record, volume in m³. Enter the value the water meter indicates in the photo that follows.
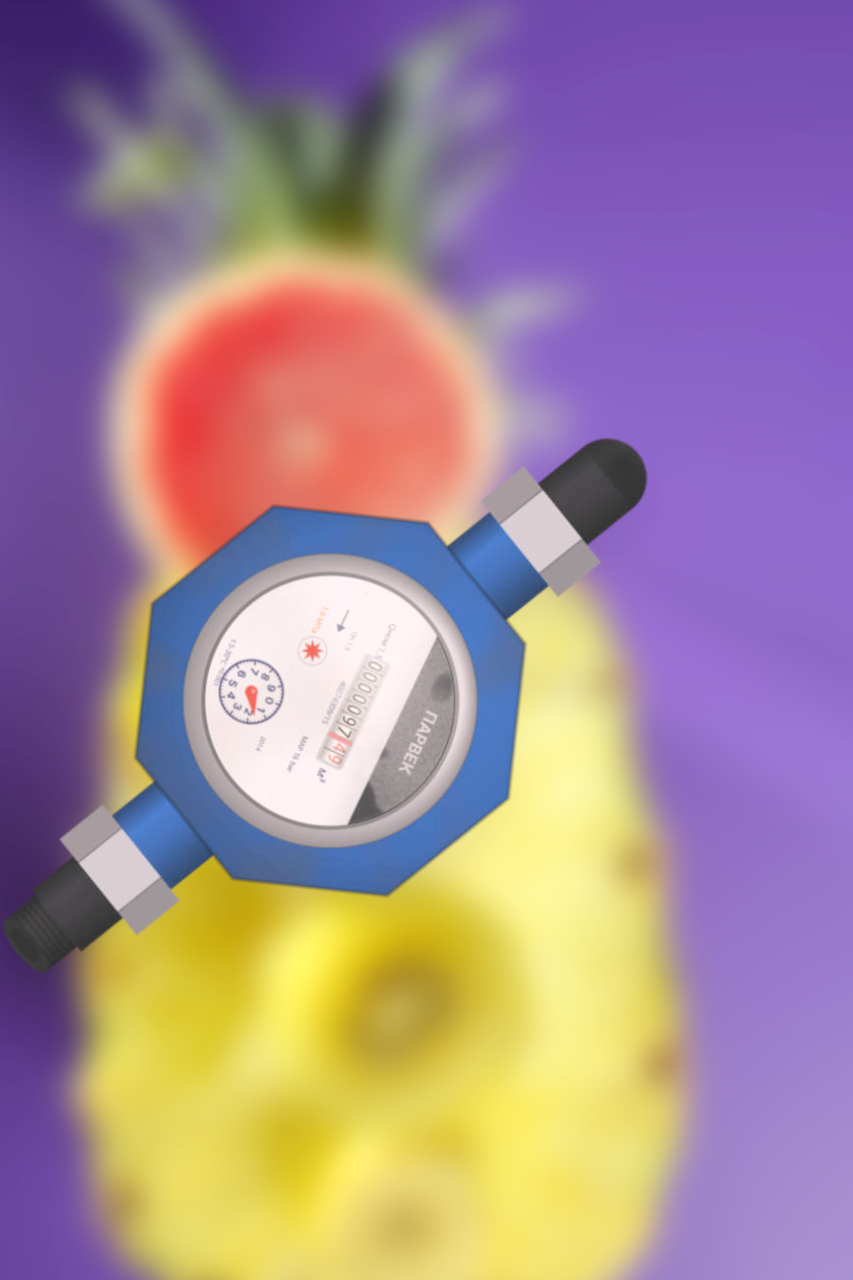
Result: 97.491 m³
